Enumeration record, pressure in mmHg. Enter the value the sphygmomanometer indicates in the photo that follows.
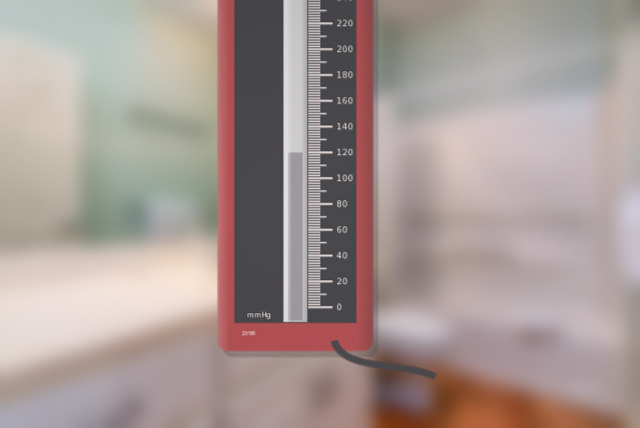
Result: 120 mmHg
